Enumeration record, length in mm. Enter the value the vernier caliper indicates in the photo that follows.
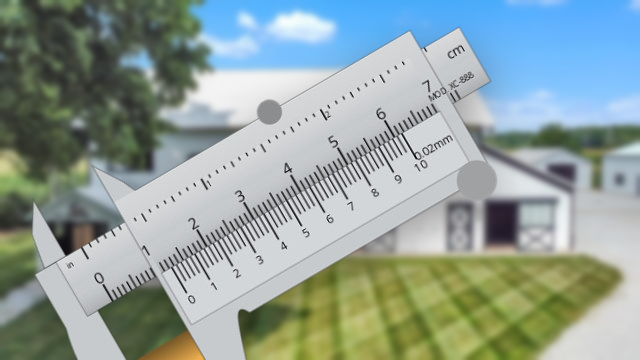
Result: 12.5 mm
